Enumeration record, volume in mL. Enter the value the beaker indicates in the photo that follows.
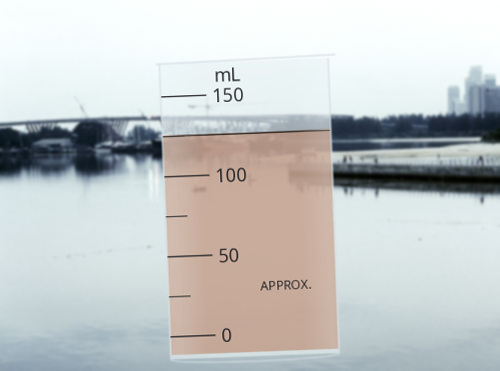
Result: 125 mL
